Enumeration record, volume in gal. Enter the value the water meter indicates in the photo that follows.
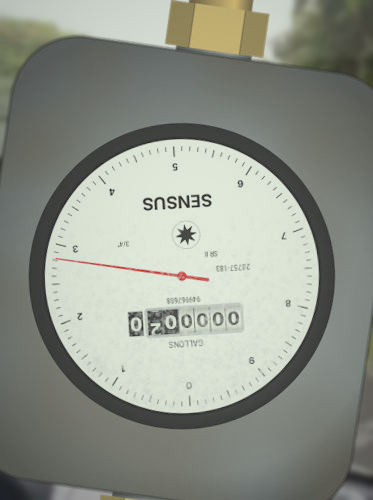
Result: 22.8 gal
